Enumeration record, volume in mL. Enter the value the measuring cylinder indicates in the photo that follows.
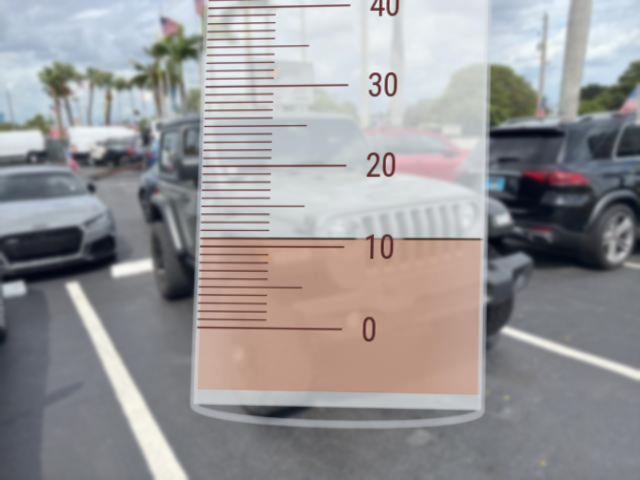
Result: 11 mL
